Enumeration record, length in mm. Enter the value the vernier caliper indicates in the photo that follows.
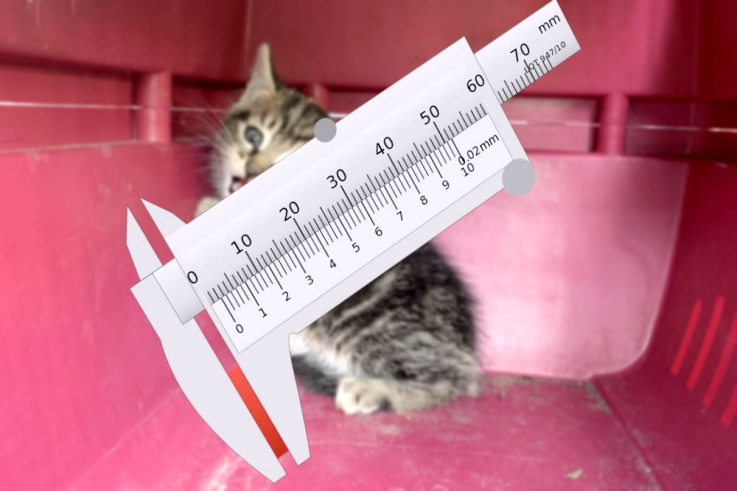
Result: 2.4 mm
